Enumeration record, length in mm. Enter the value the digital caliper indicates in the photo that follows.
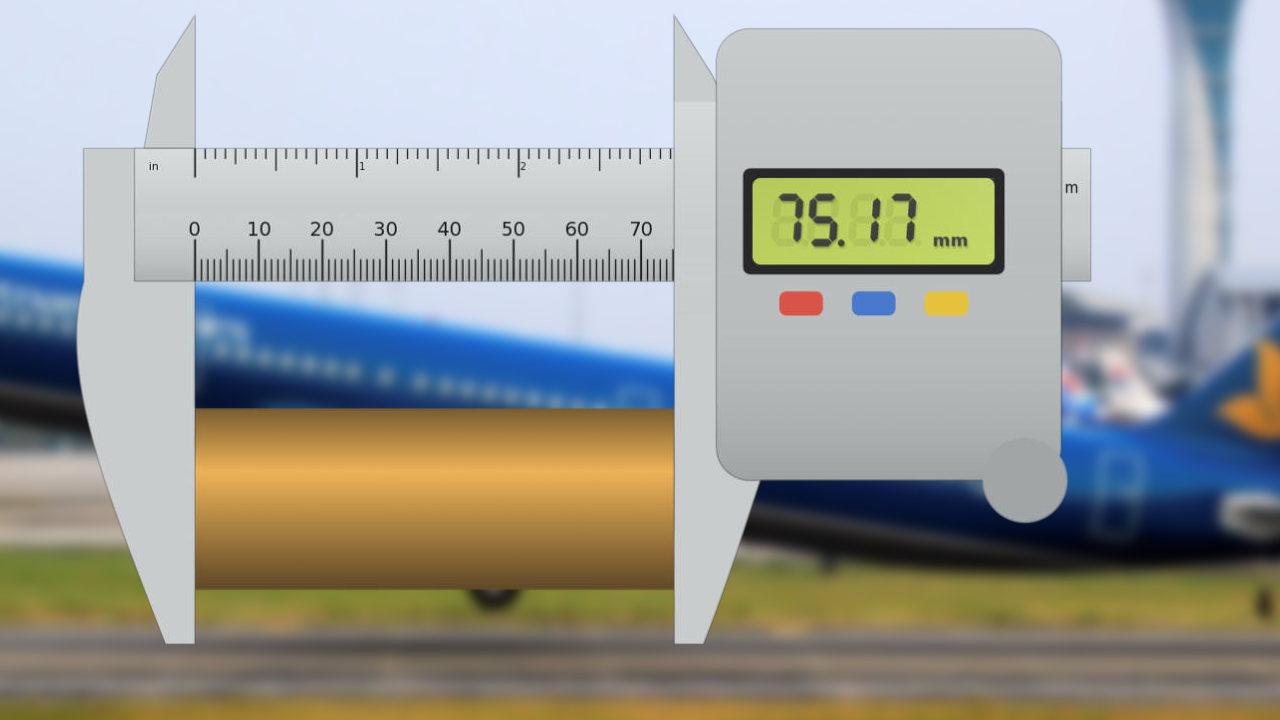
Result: 75.17 mm
